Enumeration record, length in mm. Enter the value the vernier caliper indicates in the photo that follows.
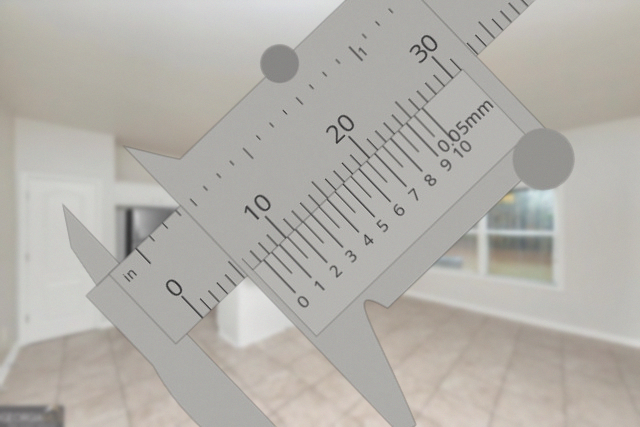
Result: 7.3 mm
